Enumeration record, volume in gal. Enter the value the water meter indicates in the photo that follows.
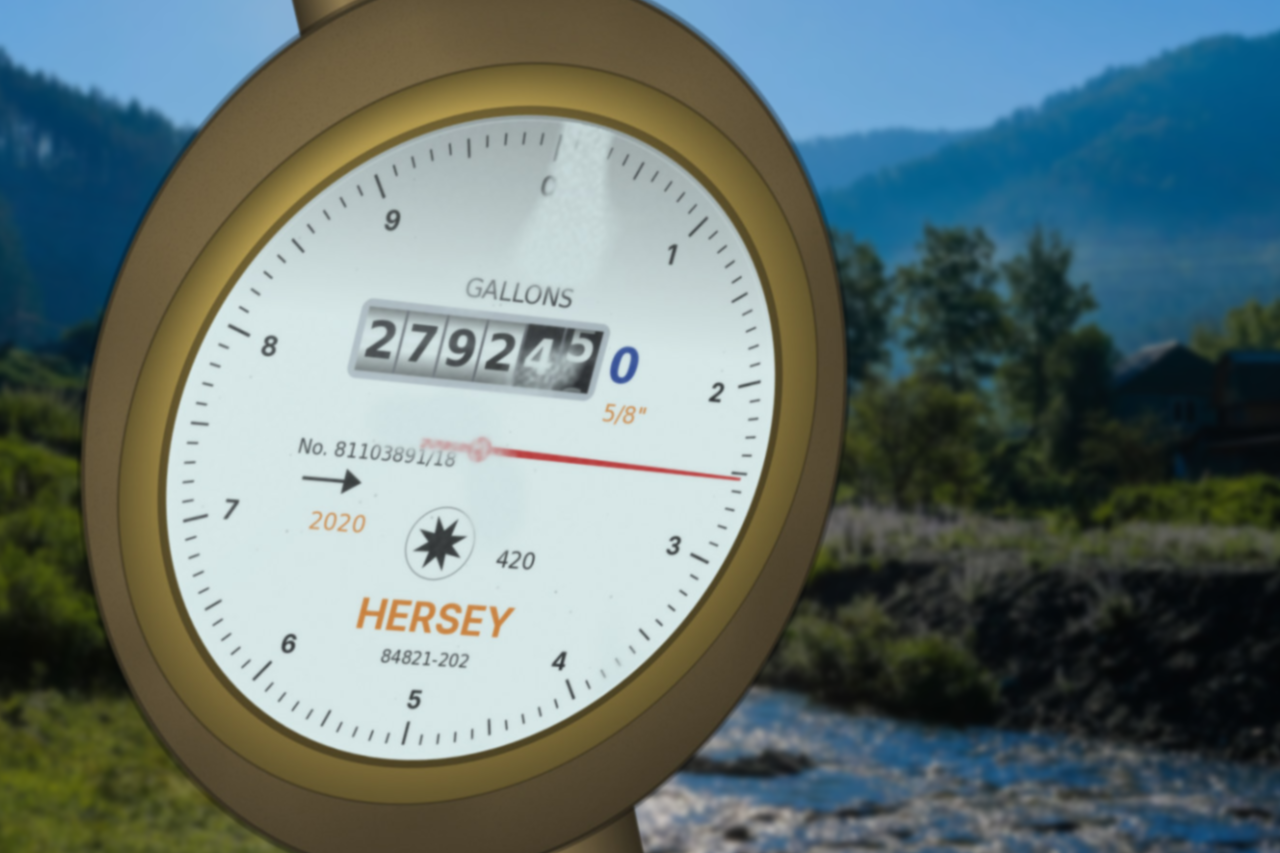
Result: 2792452.5 gal
